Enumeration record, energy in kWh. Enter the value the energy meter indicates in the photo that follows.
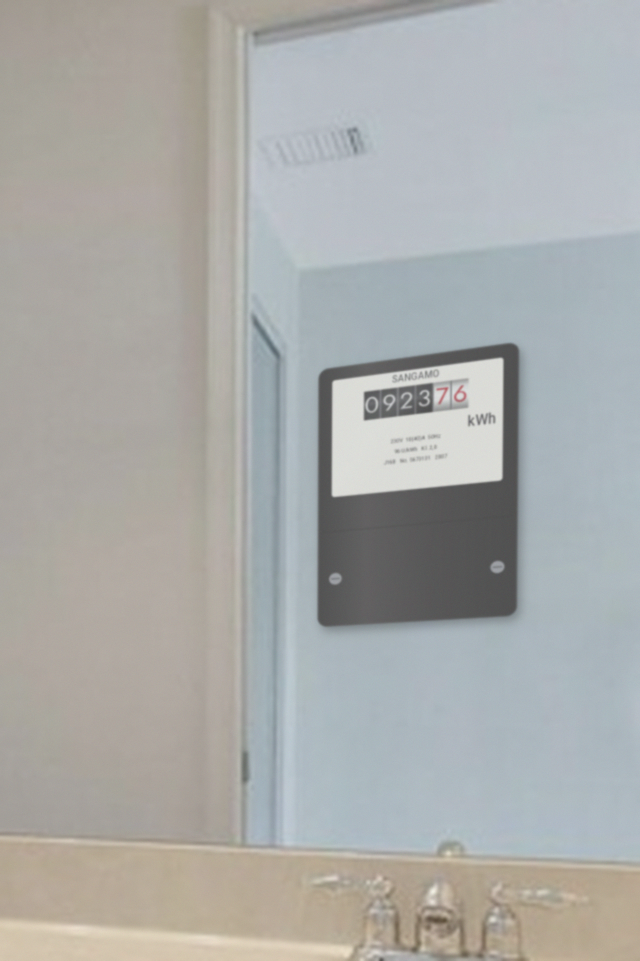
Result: 923.76 kWh
